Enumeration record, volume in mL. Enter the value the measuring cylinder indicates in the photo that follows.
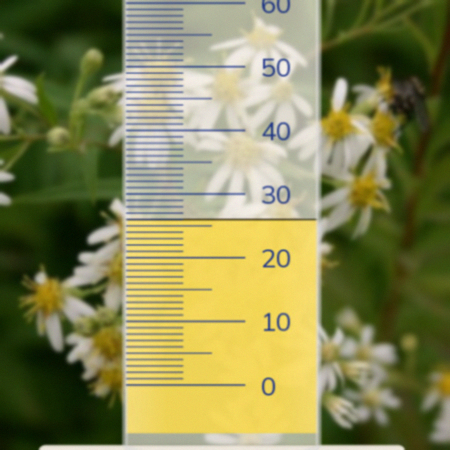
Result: 26 mL
